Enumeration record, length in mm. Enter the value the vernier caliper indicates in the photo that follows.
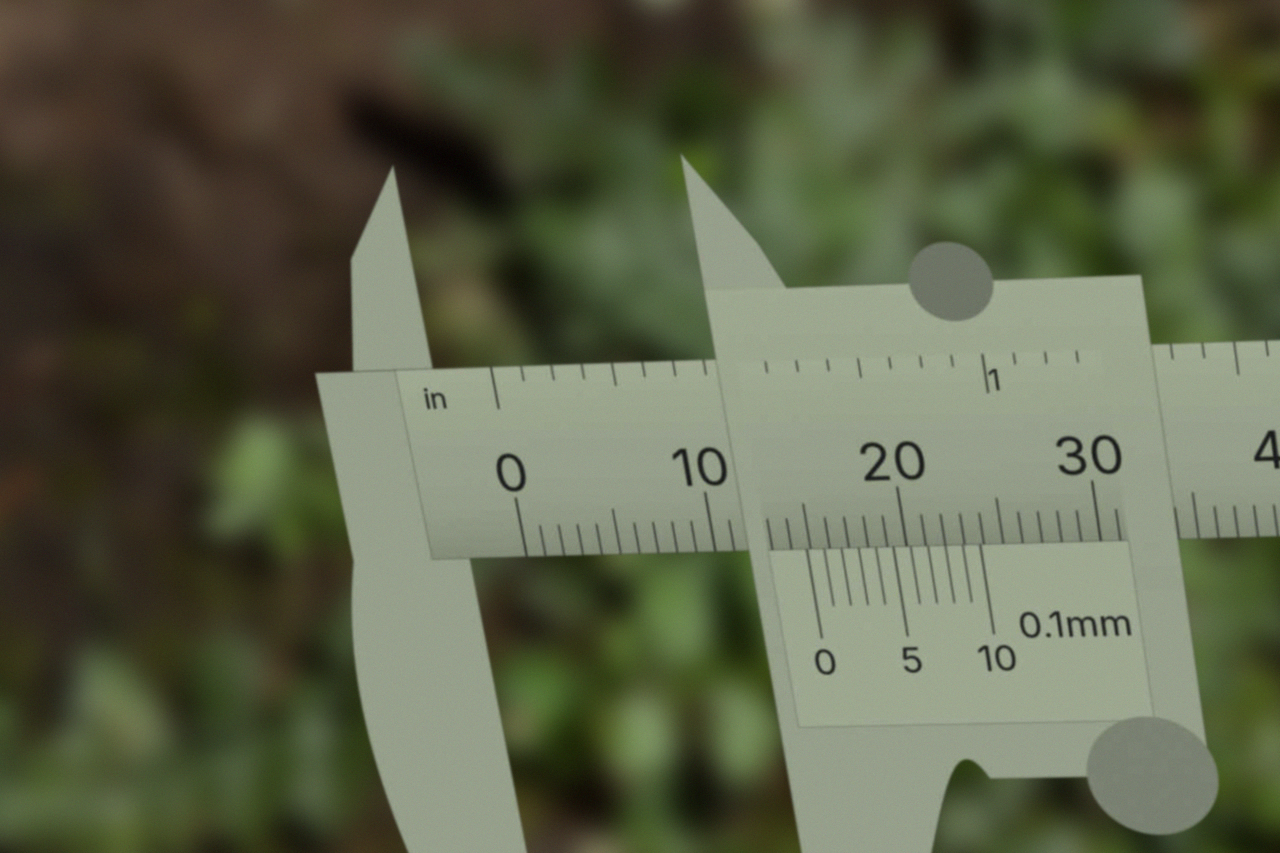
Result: 14.8 mm
